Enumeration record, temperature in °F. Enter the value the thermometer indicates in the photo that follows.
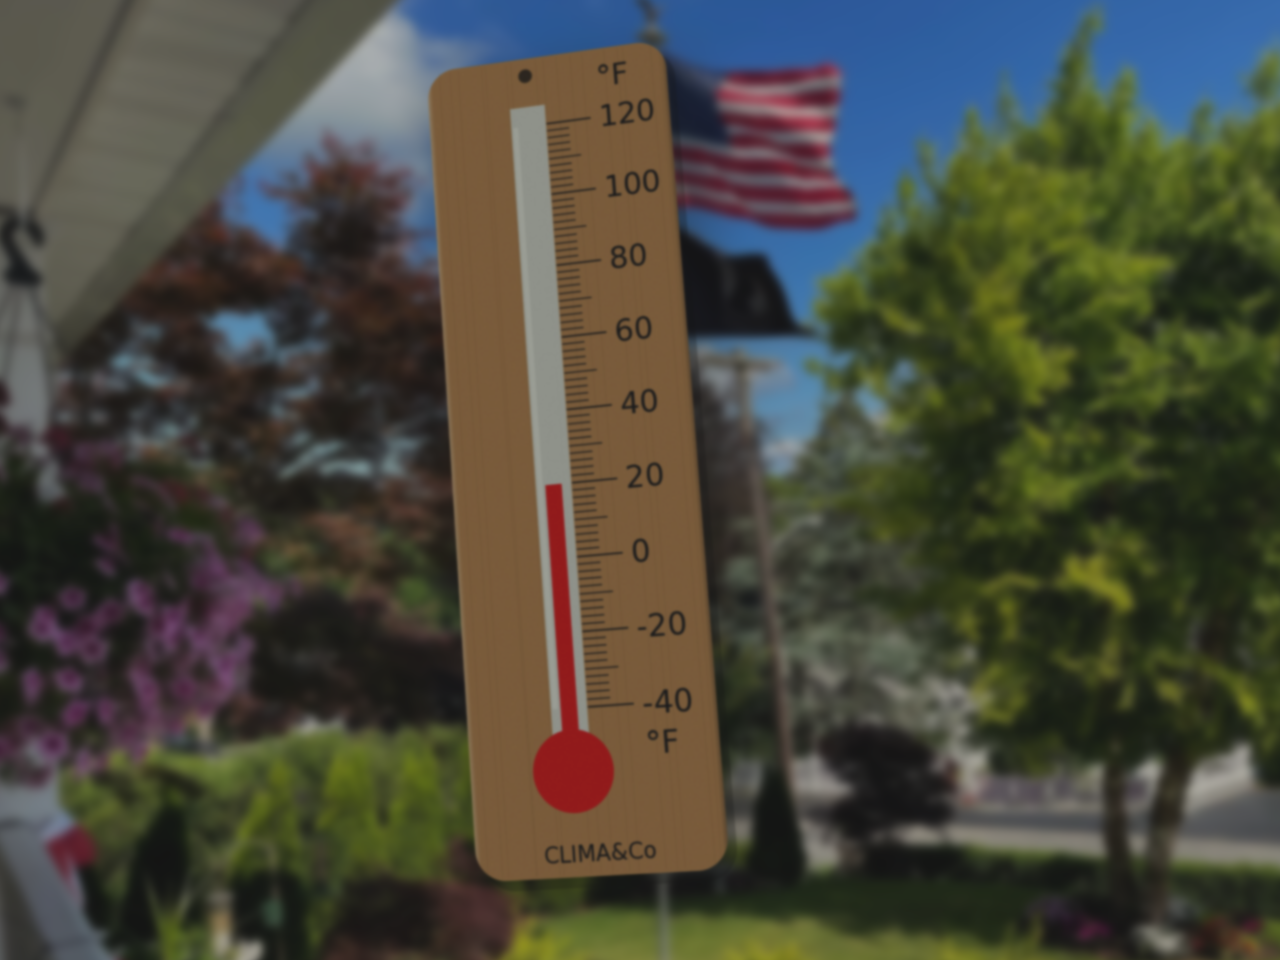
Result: 20 °F
